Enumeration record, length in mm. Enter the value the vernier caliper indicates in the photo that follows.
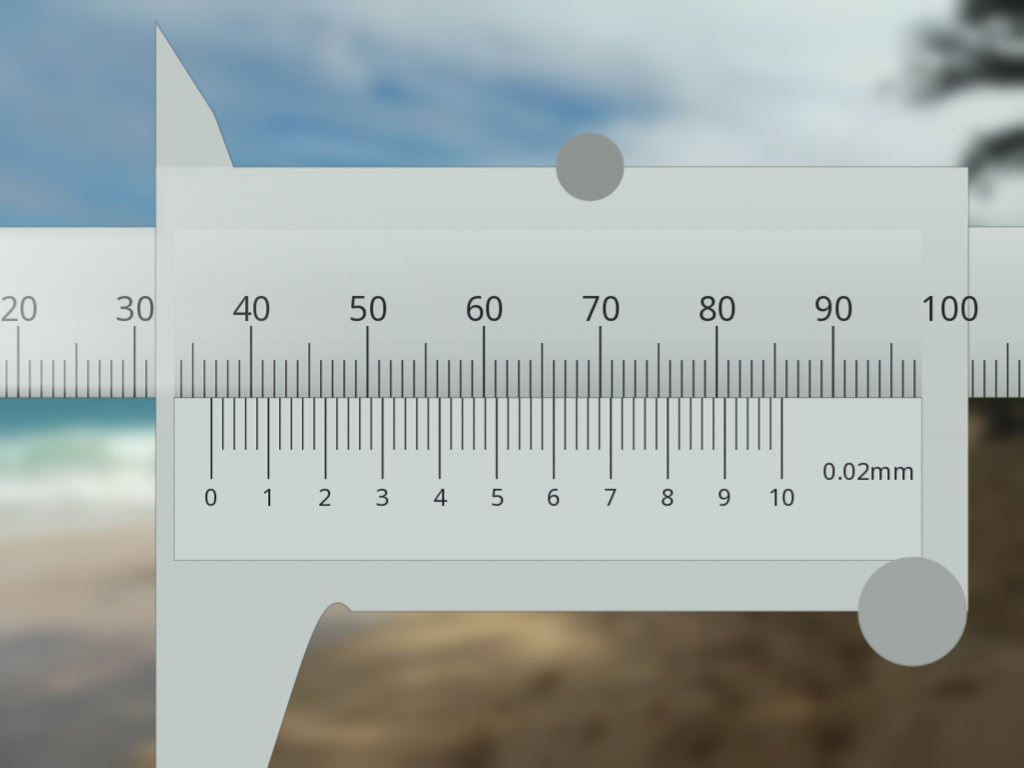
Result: 36.6 mm
